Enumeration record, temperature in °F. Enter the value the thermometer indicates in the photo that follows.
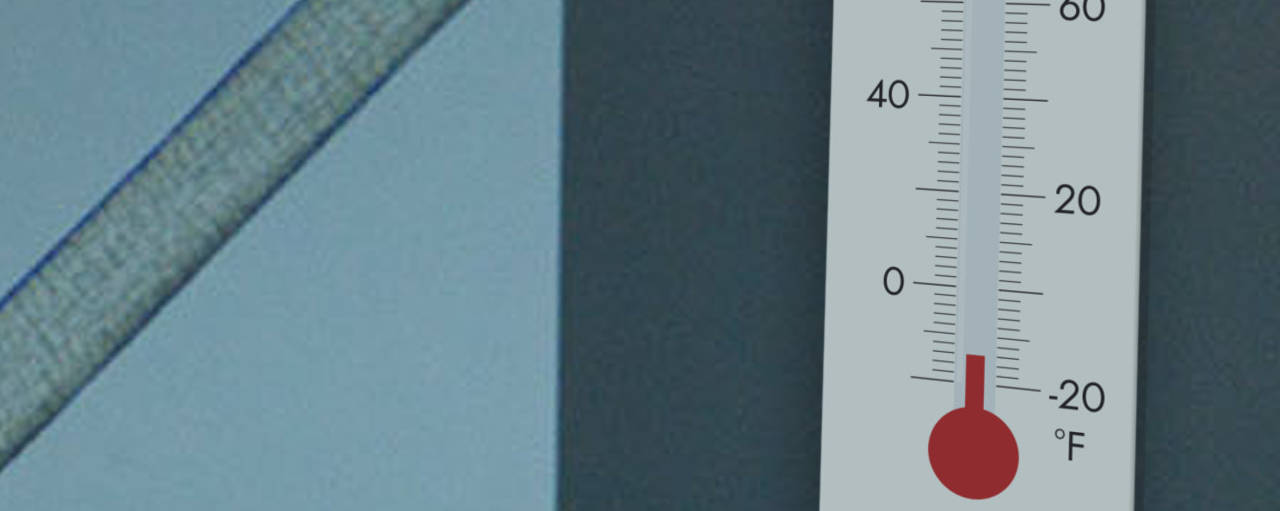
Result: -14 °F
